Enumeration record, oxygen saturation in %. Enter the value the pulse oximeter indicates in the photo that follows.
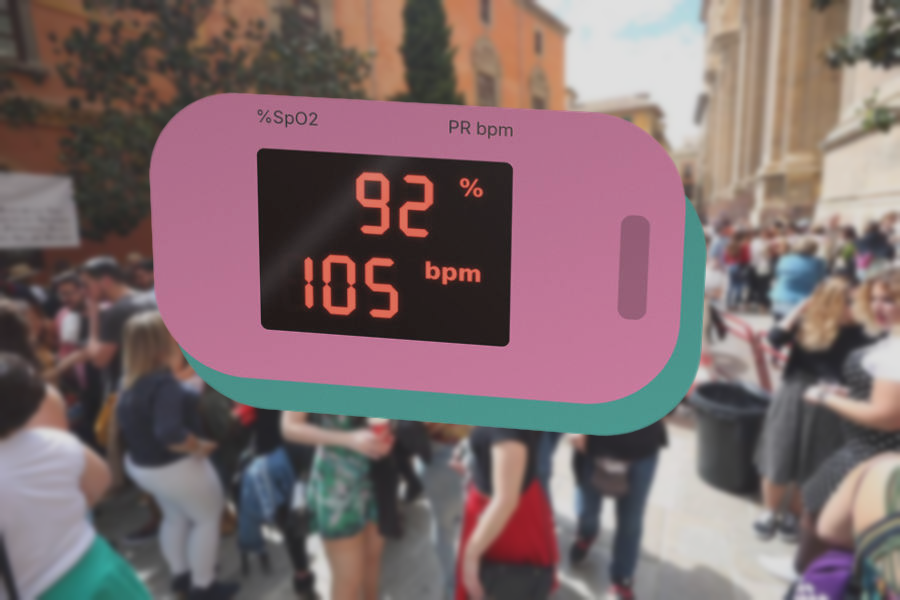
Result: 92 %
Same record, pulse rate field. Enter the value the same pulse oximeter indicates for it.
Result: 105 bpm
